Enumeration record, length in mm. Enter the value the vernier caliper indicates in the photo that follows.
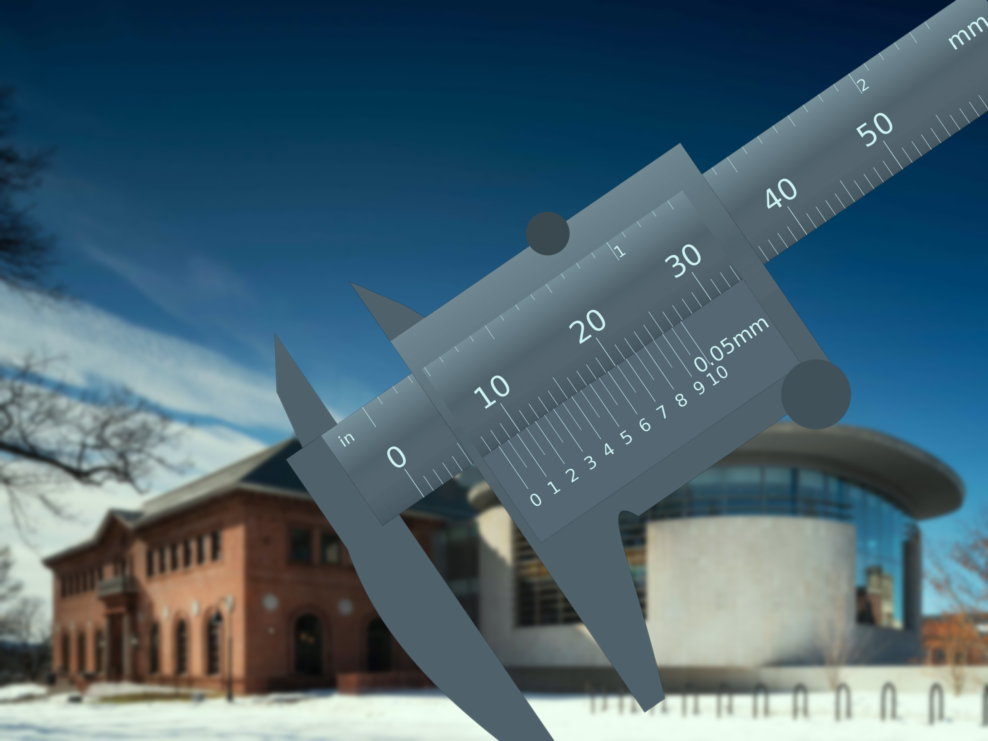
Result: 7.8 mm
